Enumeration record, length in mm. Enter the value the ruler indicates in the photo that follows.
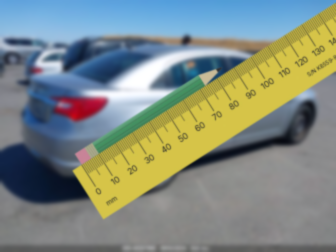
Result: 85 mm
